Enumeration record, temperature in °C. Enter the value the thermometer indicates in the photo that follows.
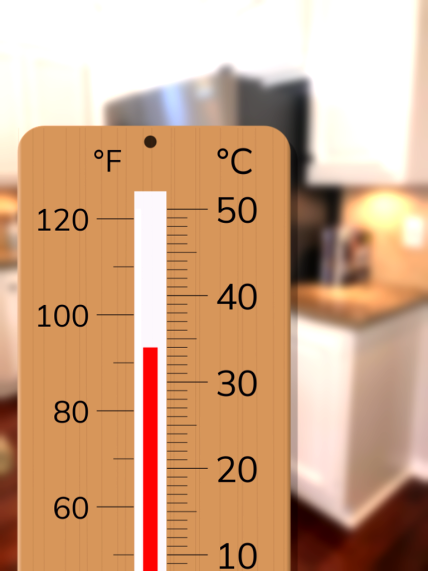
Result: 34 °C
